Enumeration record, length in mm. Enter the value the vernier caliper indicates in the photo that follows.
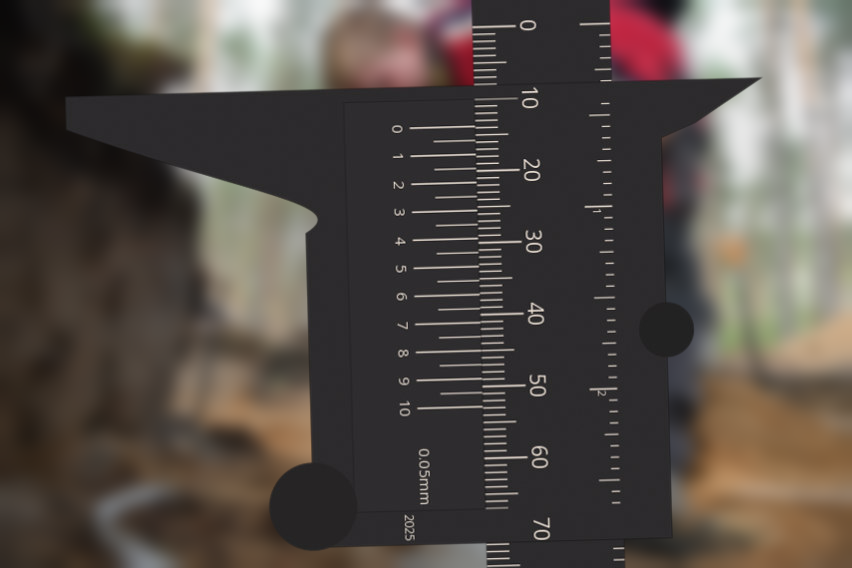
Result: 13.8 mm
